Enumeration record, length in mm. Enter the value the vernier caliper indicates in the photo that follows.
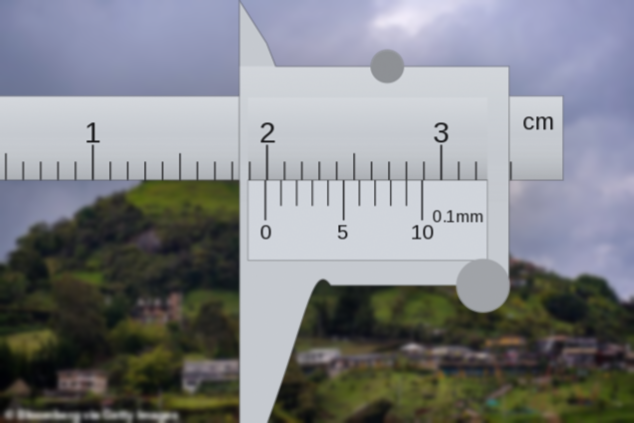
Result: 19.9 mm
